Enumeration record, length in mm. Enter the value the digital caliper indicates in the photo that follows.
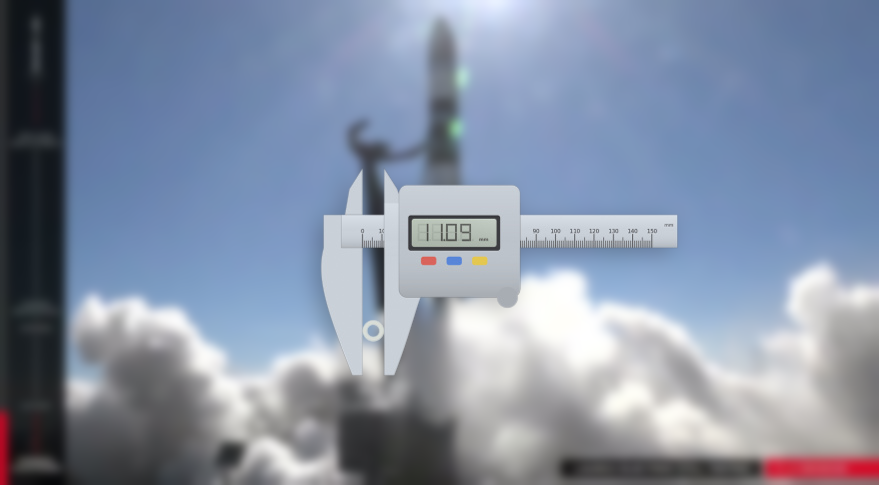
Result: 11.09 mm
